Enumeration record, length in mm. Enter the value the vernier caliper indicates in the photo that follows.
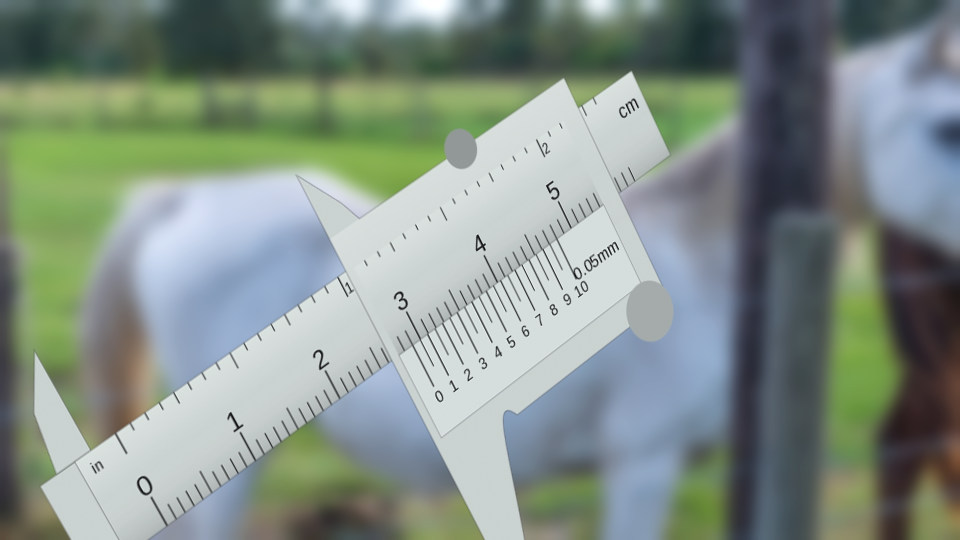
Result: 29.0 mm
